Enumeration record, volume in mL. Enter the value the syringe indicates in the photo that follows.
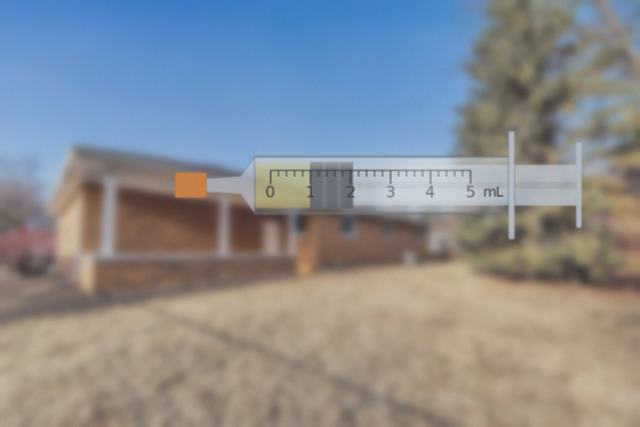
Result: 1 mL
